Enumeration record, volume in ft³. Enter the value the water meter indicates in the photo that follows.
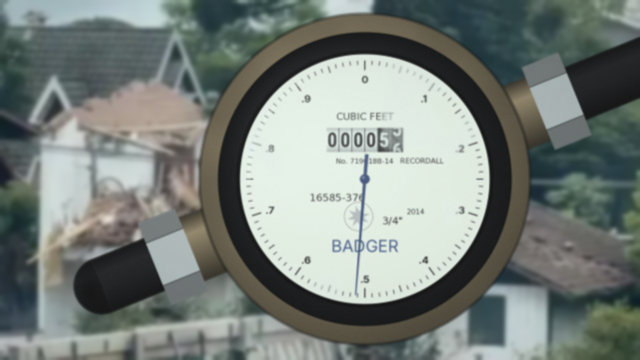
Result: 55.51 ft³
